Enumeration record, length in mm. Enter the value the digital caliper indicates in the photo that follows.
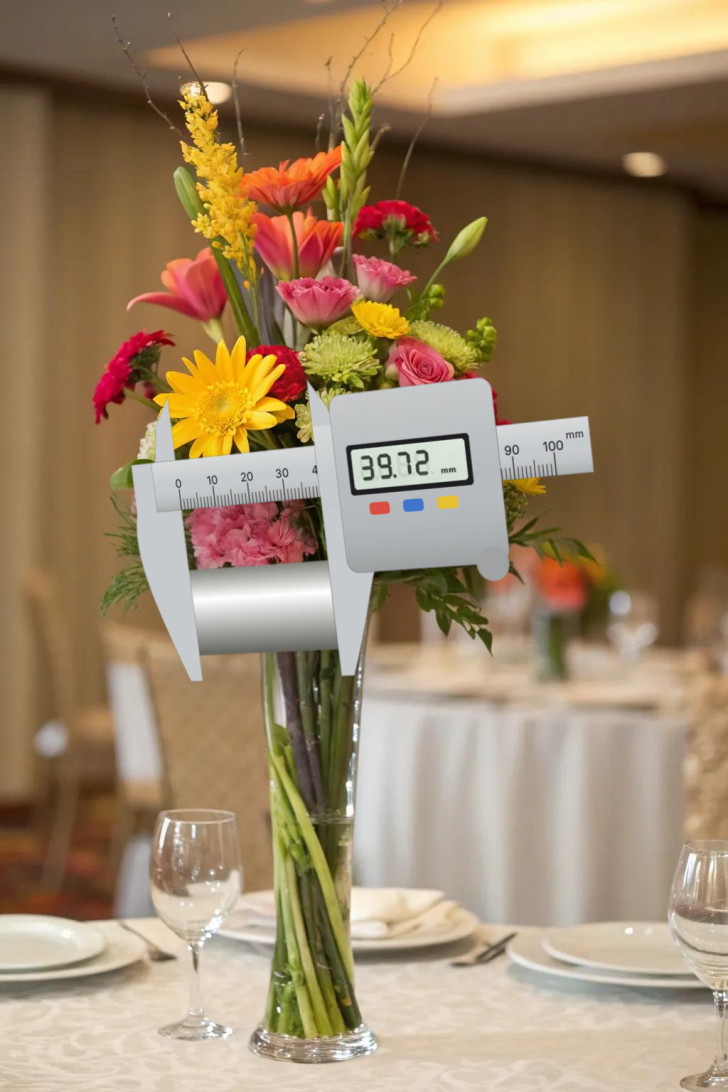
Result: 39.72 mm
